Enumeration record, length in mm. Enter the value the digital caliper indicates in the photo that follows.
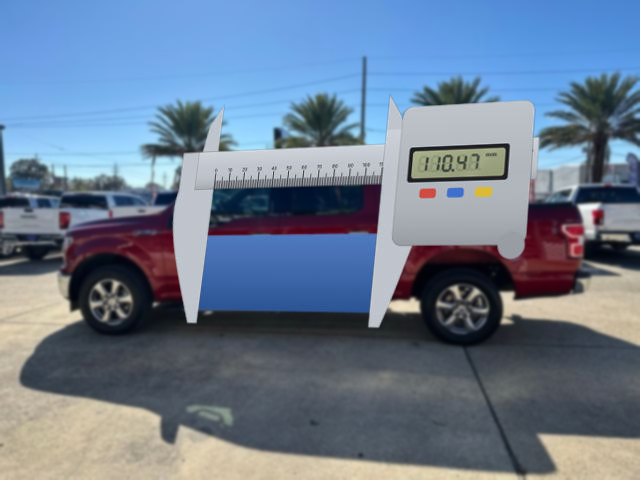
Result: 110.47 mm
